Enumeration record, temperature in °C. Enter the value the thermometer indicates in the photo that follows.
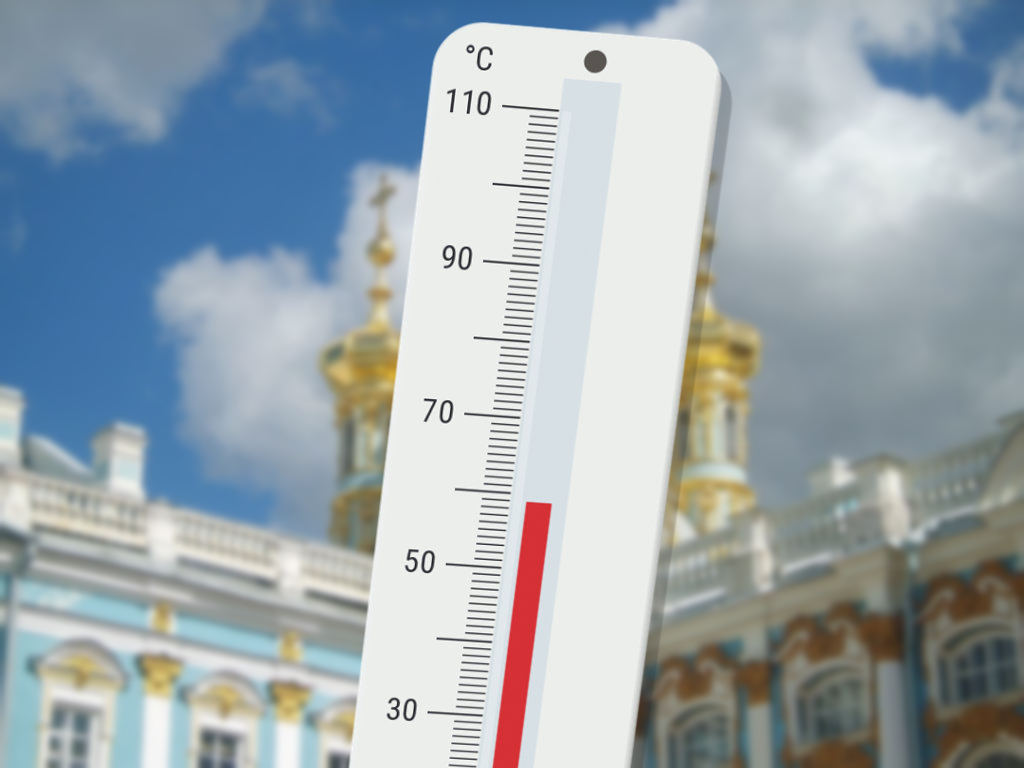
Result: 59 °C
